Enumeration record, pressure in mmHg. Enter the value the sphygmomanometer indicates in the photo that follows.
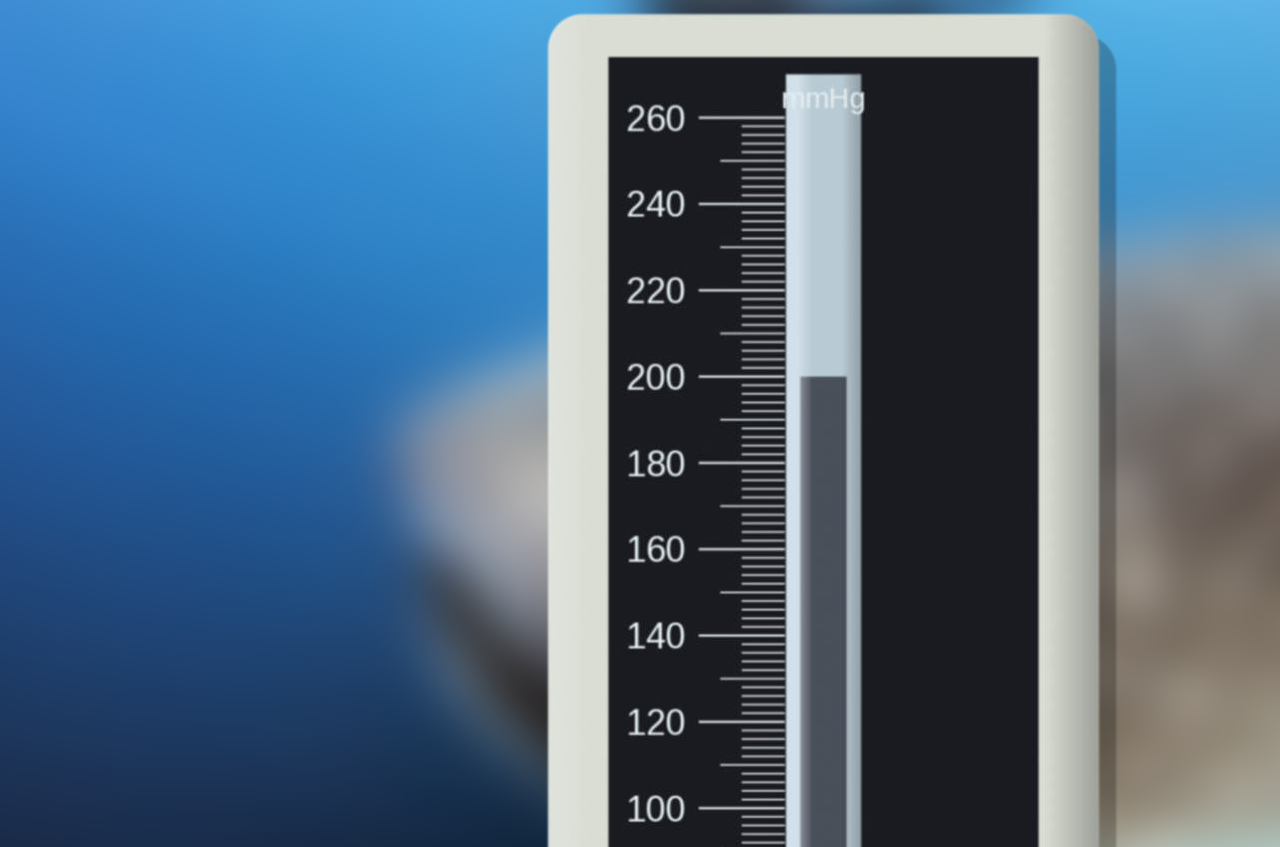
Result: 200 mmHg
